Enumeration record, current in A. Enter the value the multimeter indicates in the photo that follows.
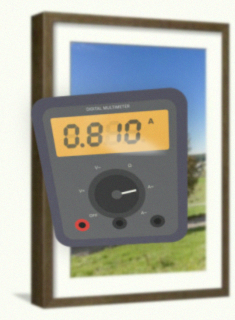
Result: 0.810 A
